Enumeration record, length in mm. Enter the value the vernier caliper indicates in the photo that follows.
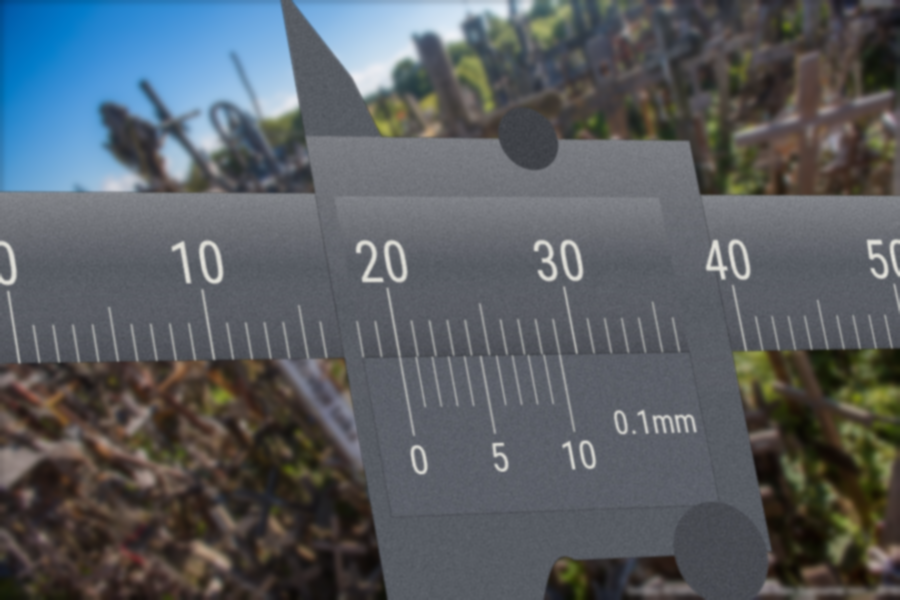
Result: 20.0 mm
